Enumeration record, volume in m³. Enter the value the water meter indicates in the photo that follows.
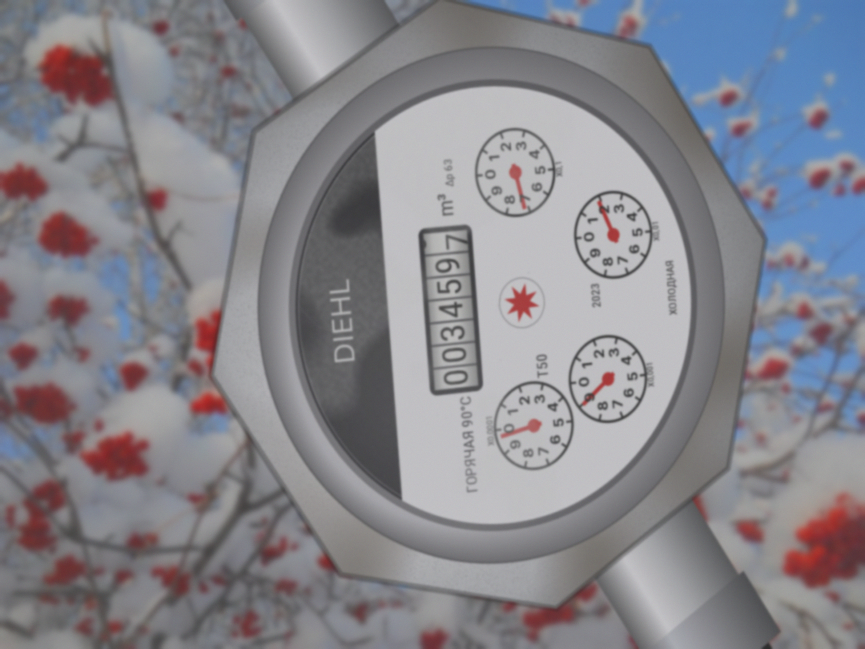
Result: 34596.7189 m³
